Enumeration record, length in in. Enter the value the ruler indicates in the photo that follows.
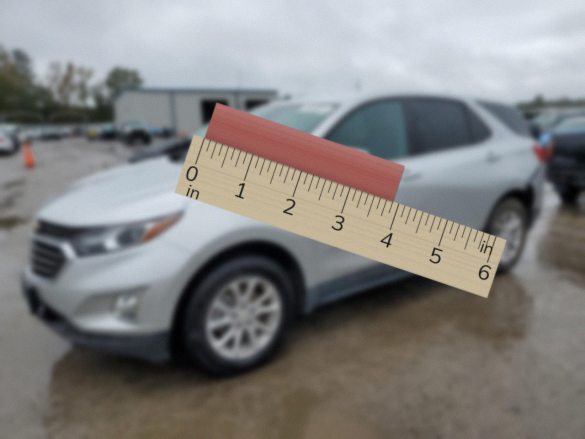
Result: 3.875 in
